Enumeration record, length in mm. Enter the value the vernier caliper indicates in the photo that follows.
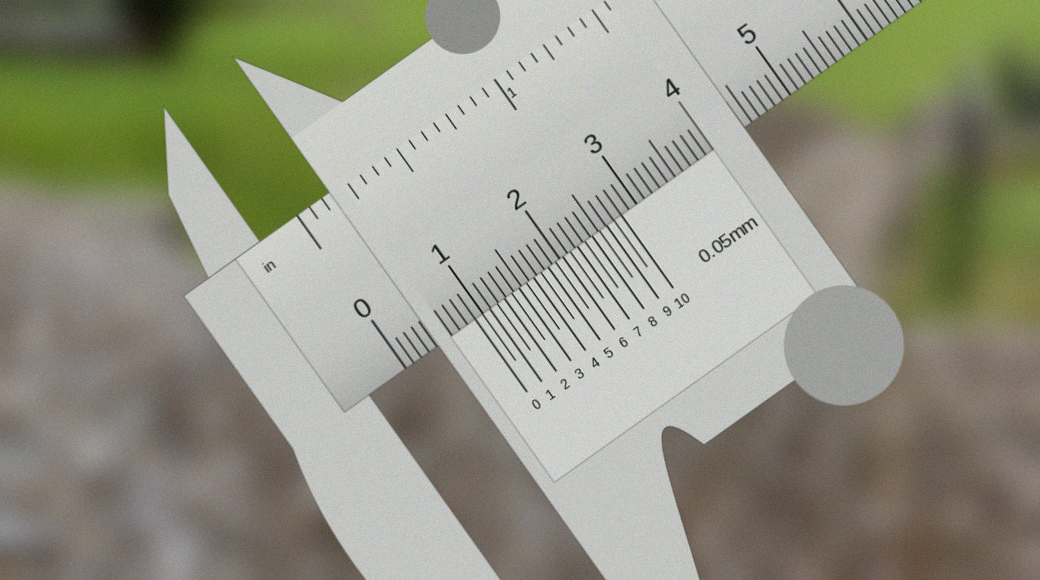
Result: 9.0 mm
